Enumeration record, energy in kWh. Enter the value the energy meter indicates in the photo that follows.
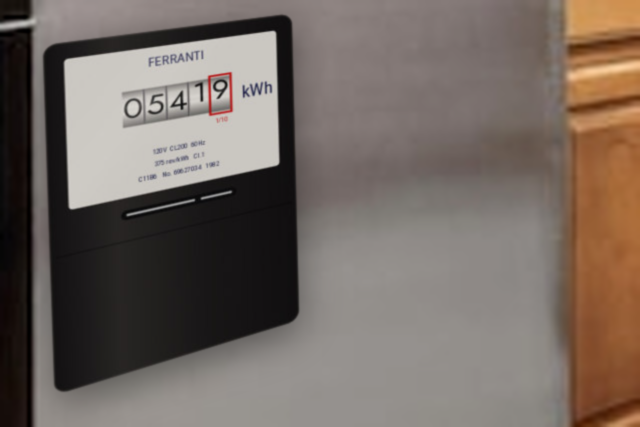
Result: 541.9 kWh
